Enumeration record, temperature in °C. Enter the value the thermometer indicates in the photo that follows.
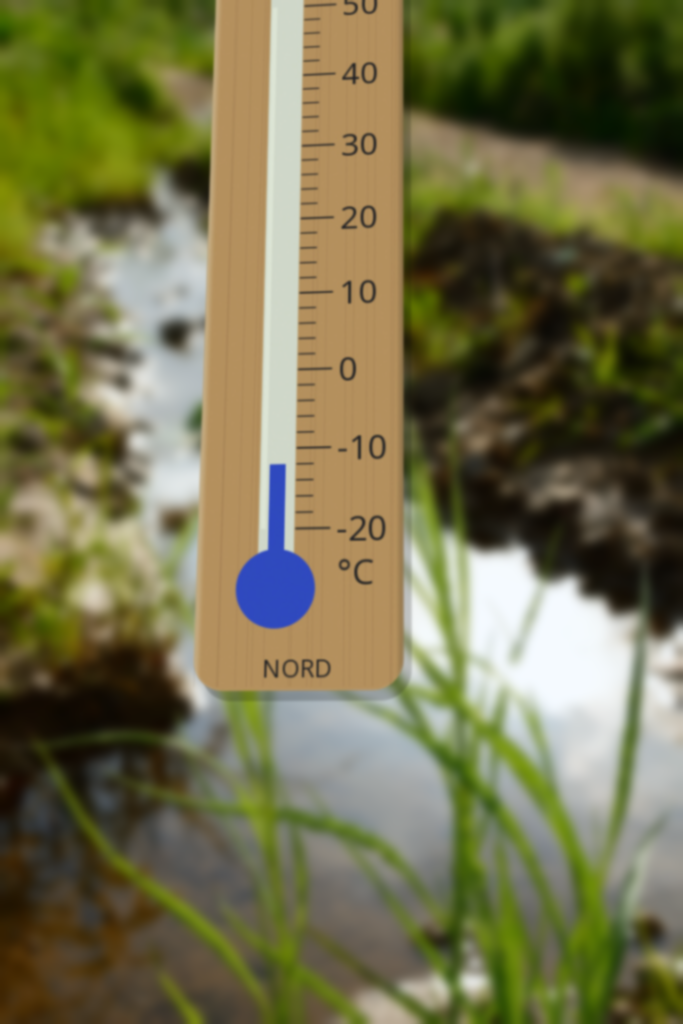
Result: -12 °C
